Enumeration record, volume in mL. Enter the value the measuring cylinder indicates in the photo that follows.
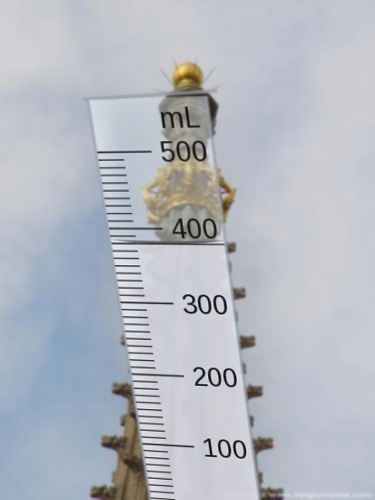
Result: 380 mL
